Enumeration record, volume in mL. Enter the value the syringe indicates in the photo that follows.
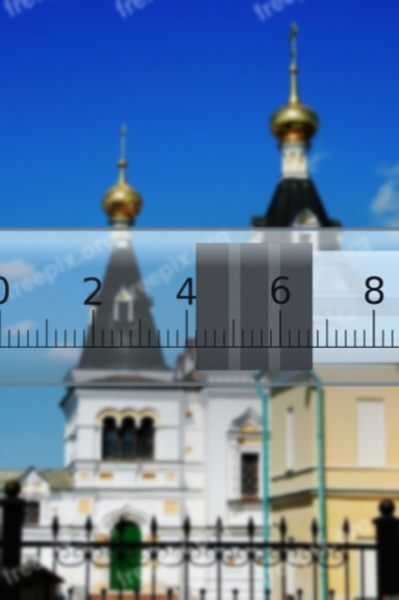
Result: 4.2 mL
